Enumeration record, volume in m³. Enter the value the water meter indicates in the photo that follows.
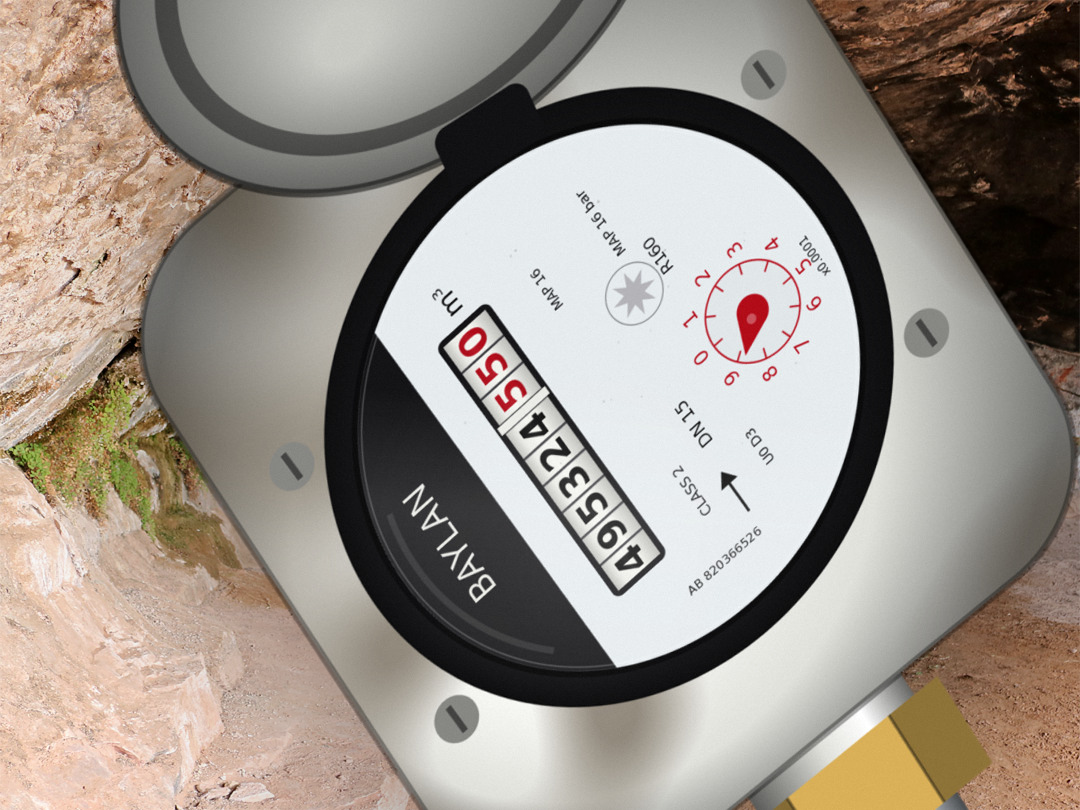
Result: 495324.5508 m³
